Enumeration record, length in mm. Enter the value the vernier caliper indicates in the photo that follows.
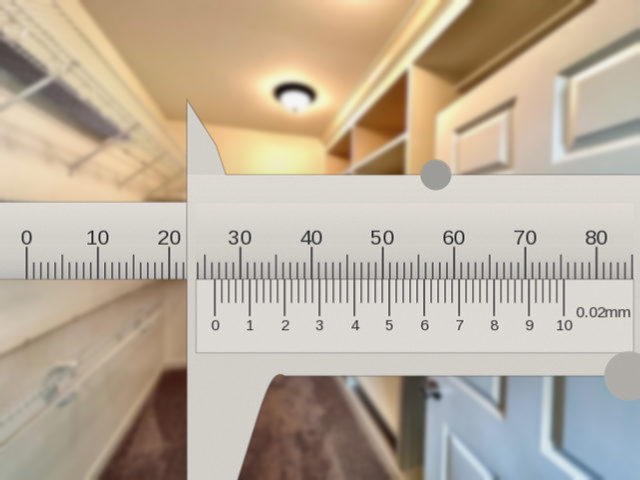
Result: 26.4 mm
